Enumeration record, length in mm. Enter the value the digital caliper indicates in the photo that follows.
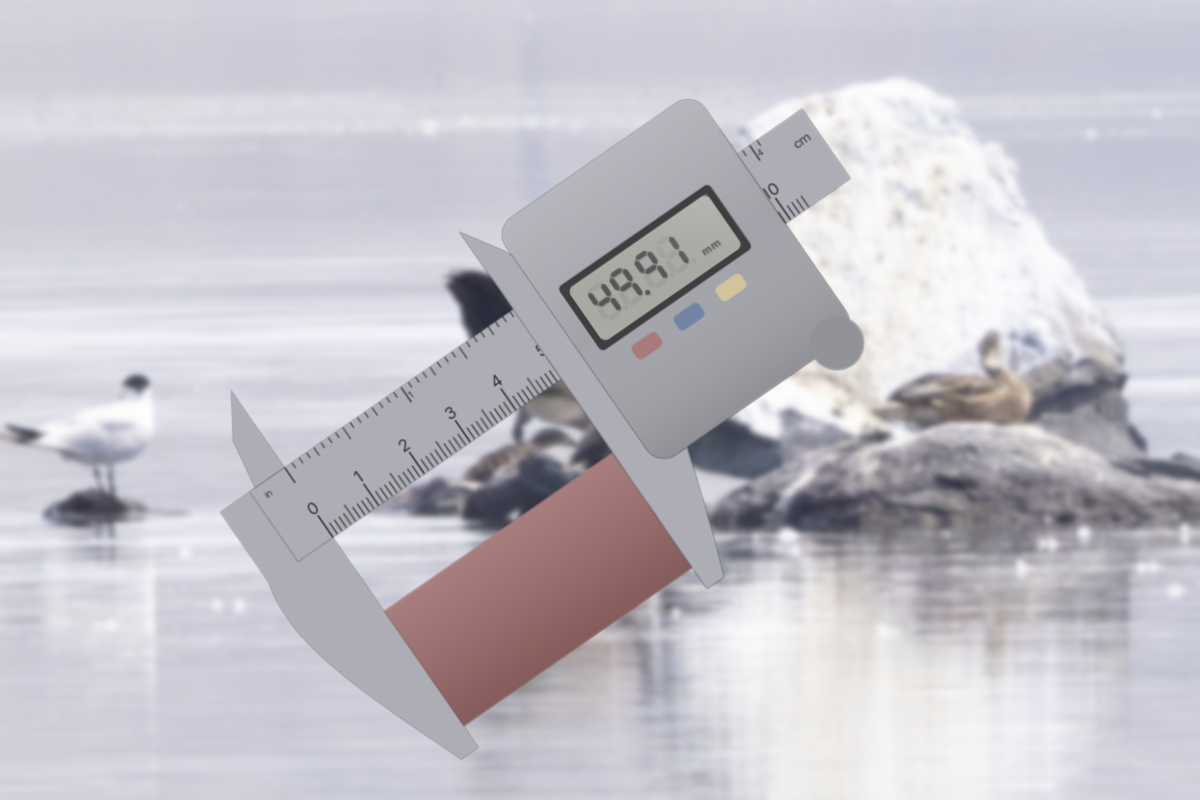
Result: 49.91 mm
